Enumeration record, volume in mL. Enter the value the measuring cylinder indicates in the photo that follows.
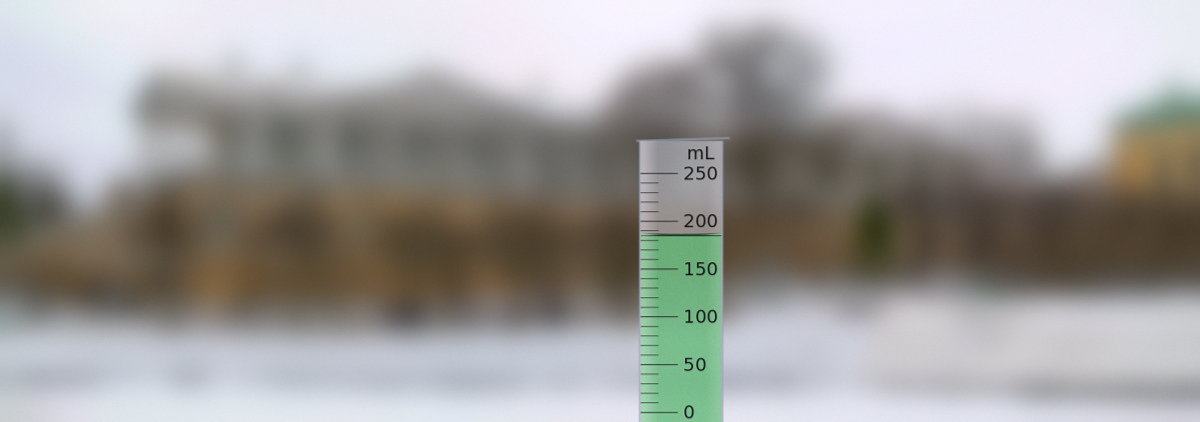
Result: 185 mL
